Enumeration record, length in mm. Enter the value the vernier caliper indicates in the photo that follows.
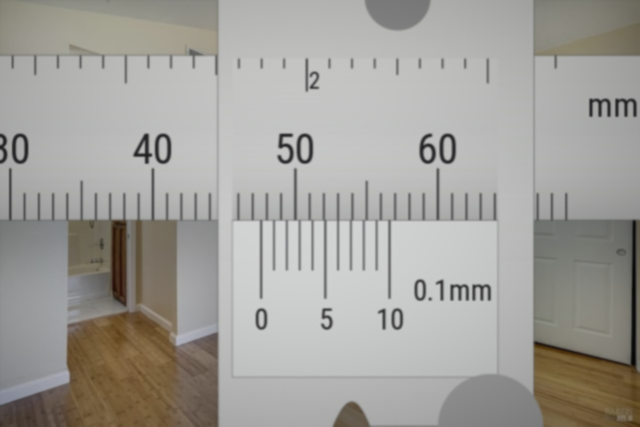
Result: 47.6 mm
